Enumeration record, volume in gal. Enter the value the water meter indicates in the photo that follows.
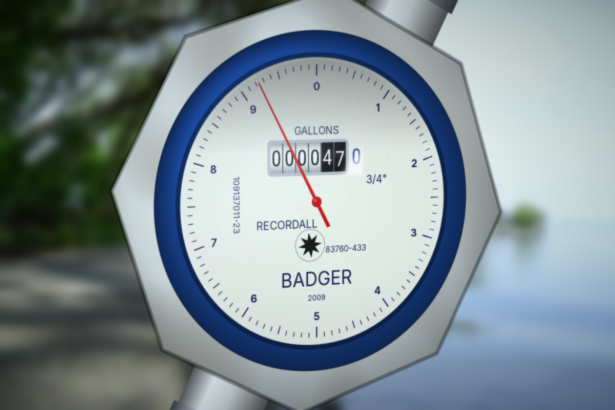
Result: 469.2 gal
